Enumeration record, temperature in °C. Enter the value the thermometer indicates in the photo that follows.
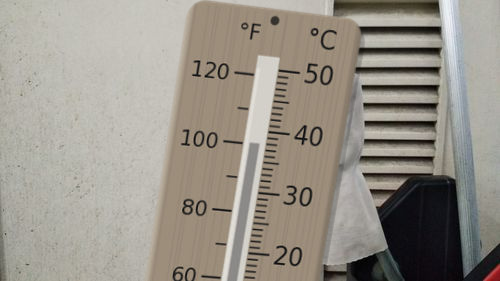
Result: 38 °C
